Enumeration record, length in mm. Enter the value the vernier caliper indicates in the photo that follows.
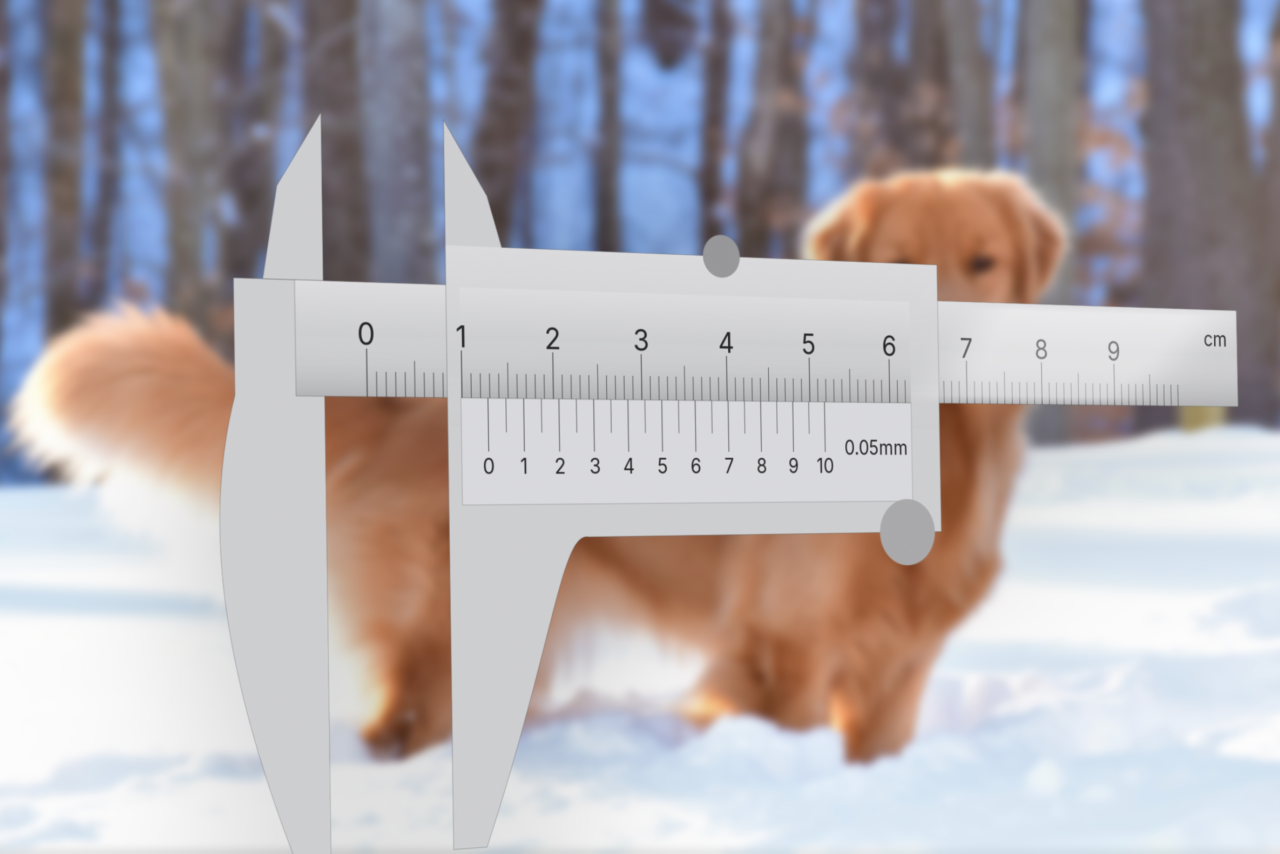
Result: 12.8 mm
